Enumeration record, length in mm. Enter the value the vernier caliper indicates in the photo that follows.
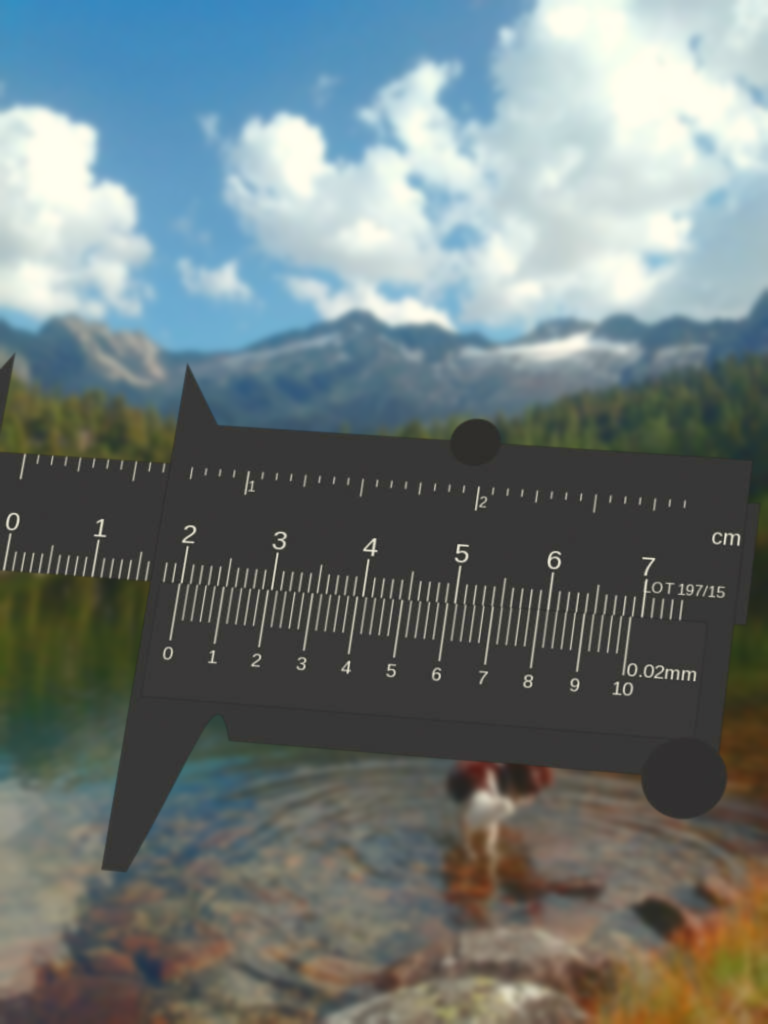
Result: 19.8 mm
